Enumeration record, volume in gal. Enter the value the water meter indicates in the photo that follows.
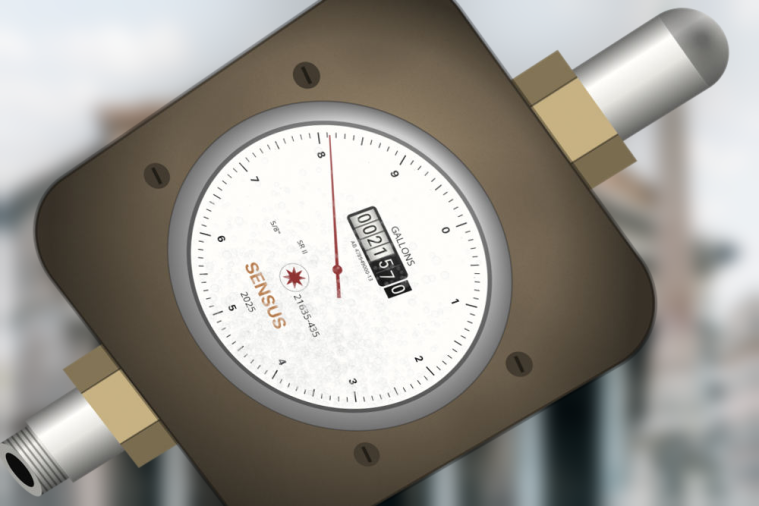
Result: 21568.1 gal
